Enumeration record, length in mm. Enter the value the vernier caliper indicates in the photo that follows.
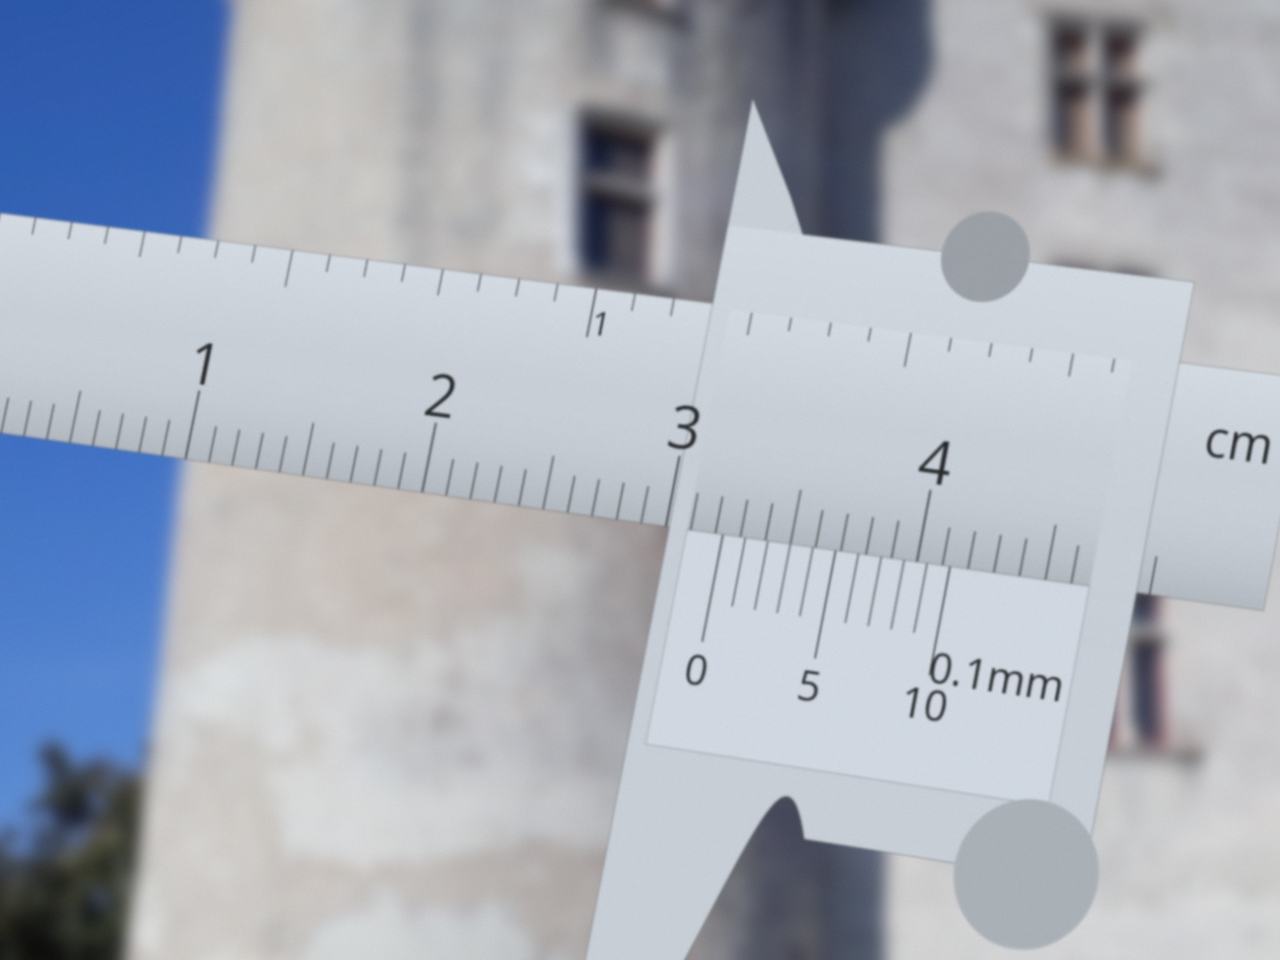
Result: 32.3 mm
